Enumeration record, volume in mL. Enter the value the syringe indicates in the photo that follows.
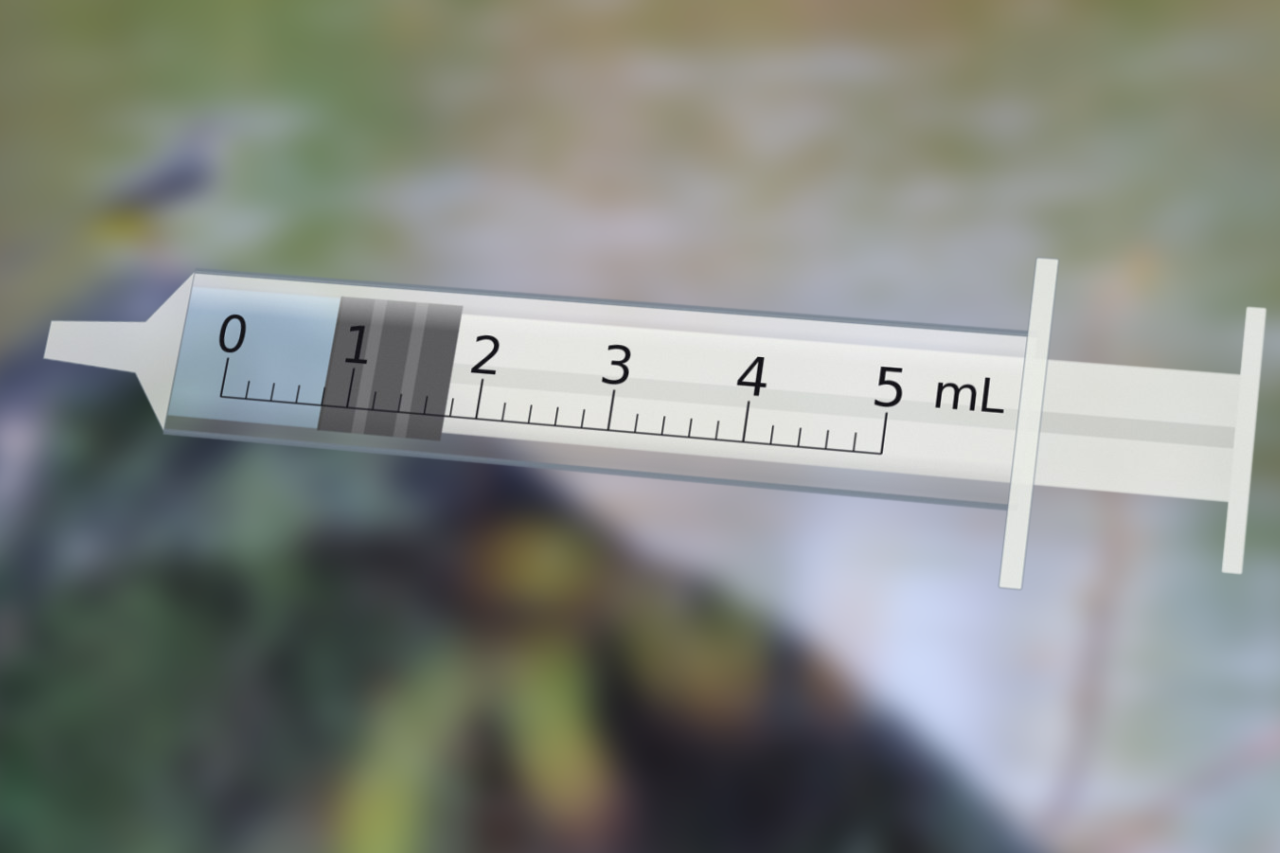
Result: 0.8 mL
